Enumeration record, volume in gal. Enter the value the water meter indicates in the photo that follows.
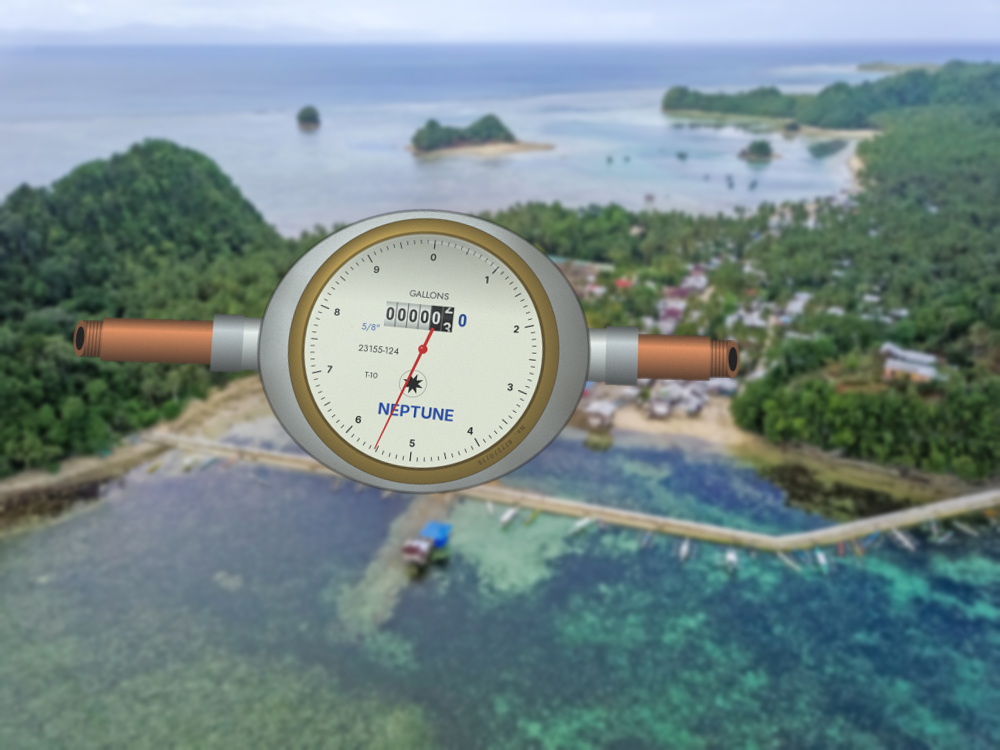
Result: 25.5 gal
